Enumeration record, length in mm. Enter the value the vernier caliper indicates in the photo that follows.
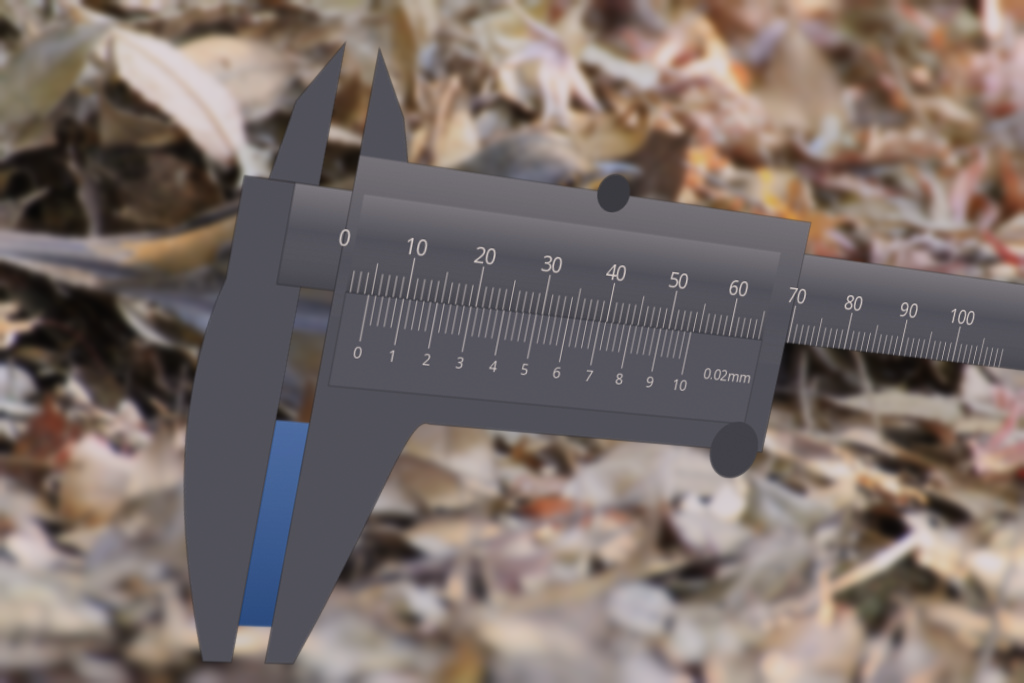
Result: 4.6 mm
